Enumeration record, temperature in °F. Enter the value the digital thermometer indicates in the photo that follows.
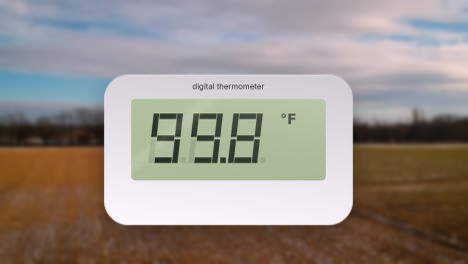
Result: 99.8 °F
